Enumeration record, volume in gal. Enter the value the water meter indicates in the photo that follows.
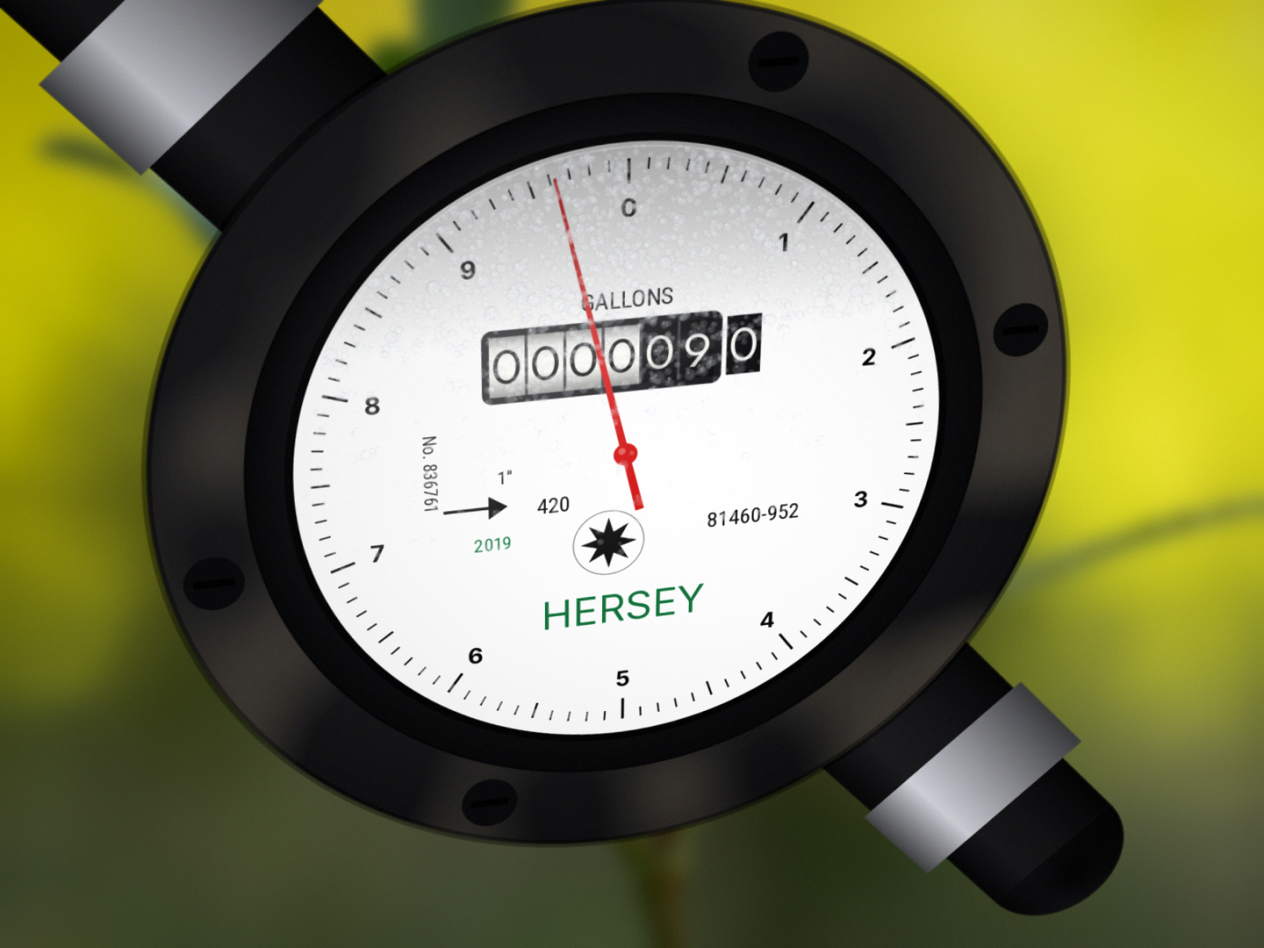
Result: 89.6 gal
